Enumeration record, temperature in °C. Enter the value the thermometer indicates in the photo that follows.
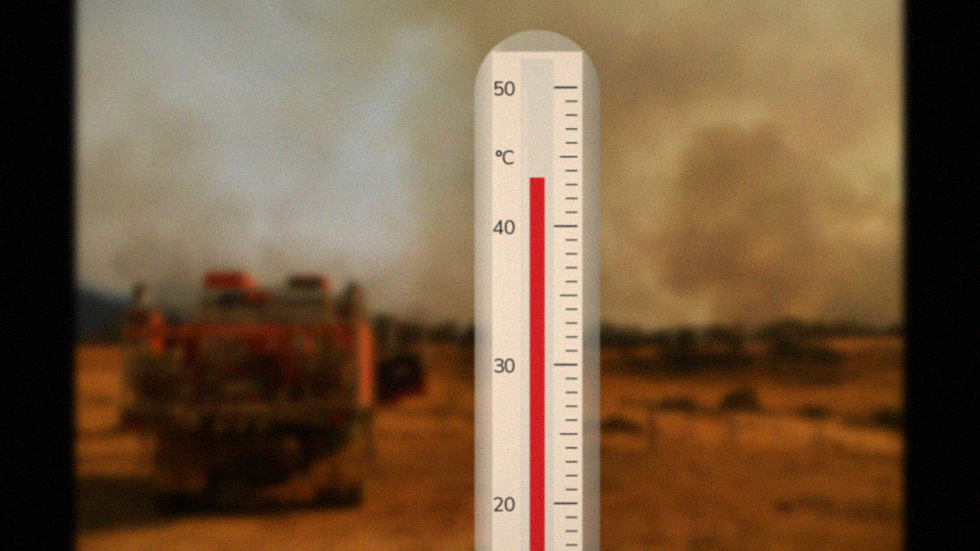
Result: 43.5 °C
